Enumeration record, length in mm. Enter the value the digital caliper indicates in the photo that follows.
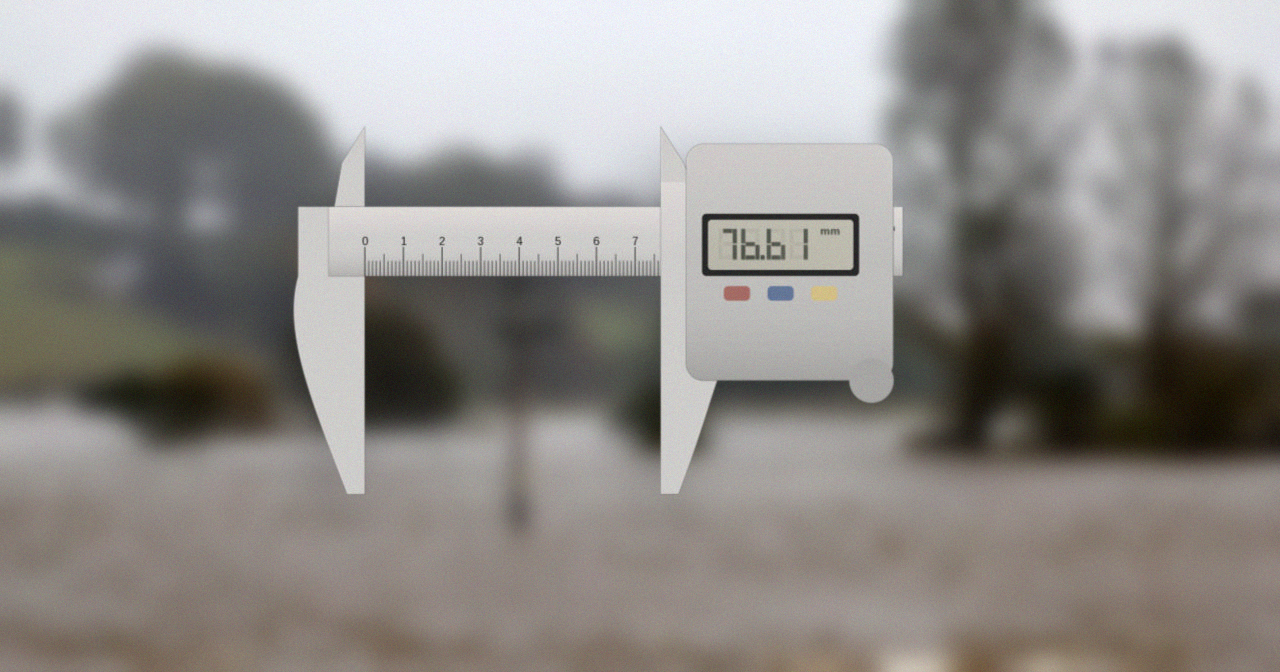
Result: 76.61 mm
